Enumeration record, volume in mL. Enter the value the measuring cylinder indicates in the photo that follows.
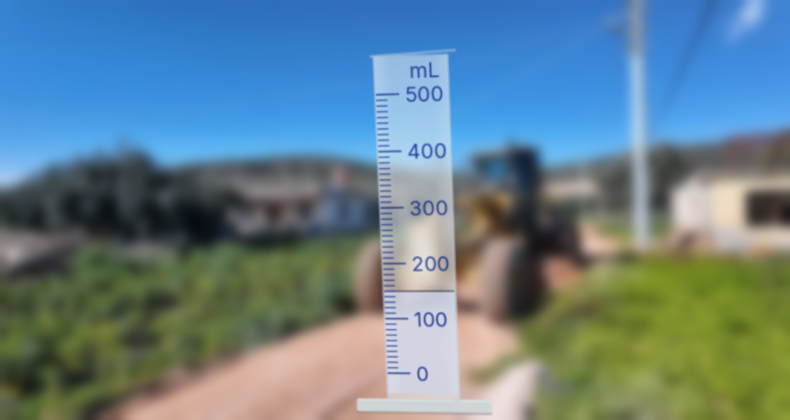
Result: 150 mL
